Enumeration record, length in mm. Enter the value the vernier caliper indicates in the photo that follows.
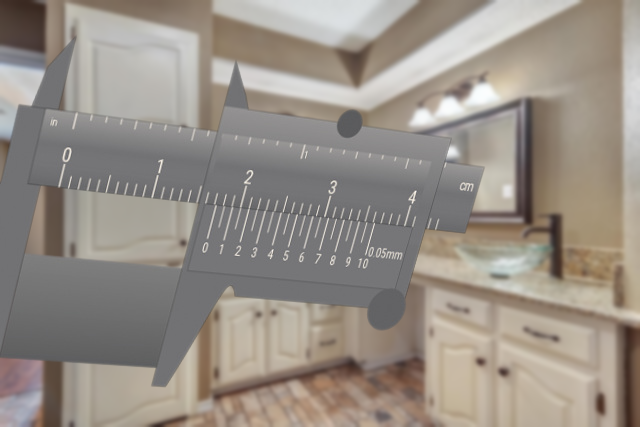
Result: 17.2 mm
